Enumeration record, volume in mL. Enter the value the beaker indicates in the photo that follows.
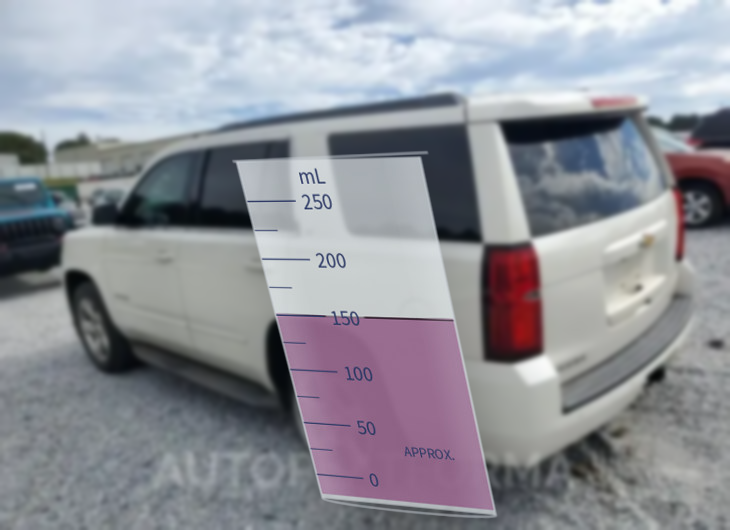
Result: 150 mL
